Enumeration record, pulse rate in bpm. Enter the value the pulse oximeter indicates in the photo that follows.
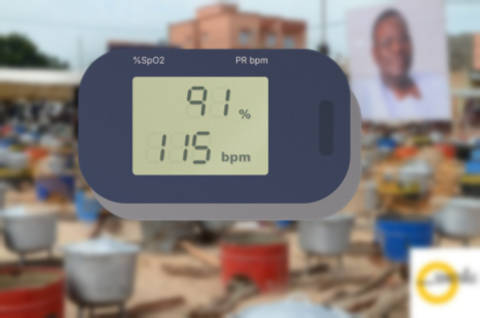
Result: 115 bpm
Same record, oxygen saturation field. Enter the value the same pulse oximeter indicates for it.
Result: 91 %
